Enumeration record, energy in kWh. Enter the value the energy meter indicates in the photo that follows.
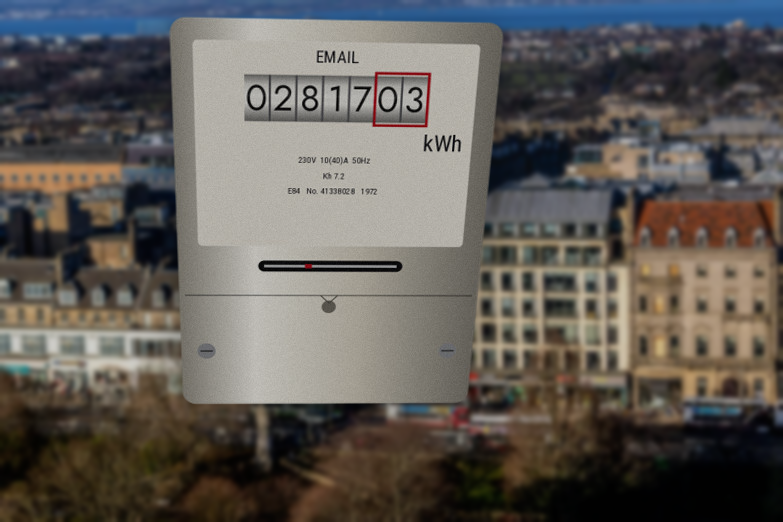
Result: 2817.03 kWh
